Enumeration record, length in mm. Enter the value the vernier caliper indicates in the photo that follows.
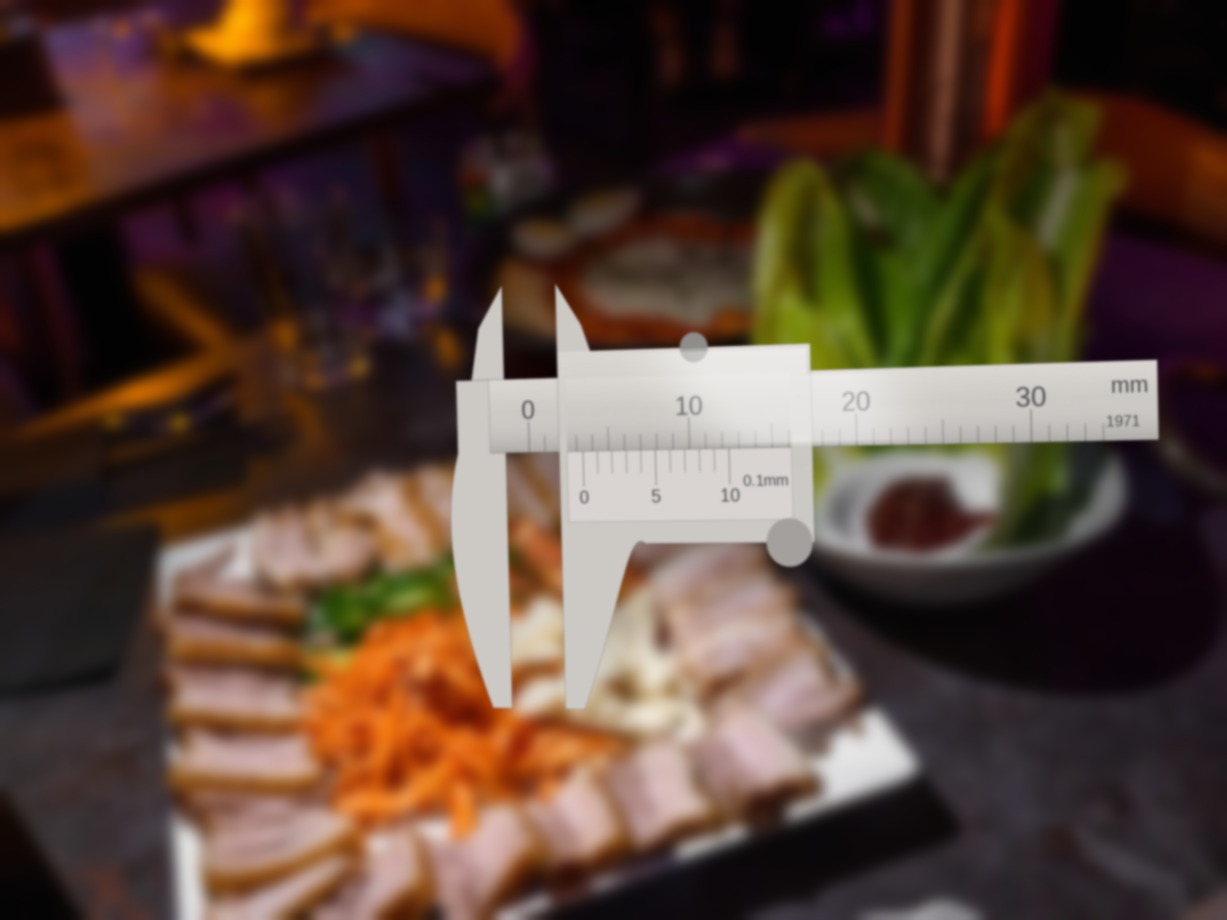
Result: 3.4 mm
